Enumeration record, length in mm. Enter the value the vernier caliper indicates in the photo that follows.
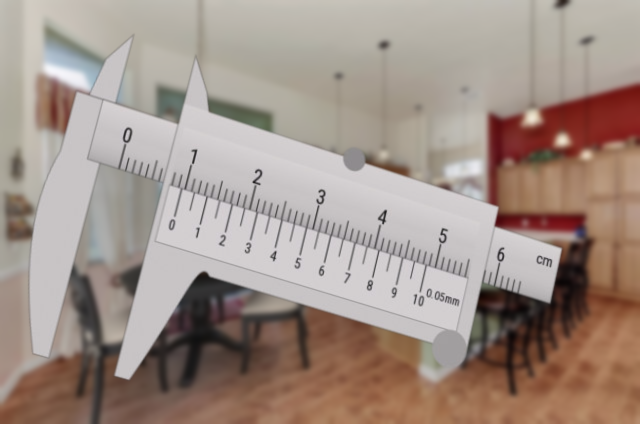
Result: 9.5 mm
